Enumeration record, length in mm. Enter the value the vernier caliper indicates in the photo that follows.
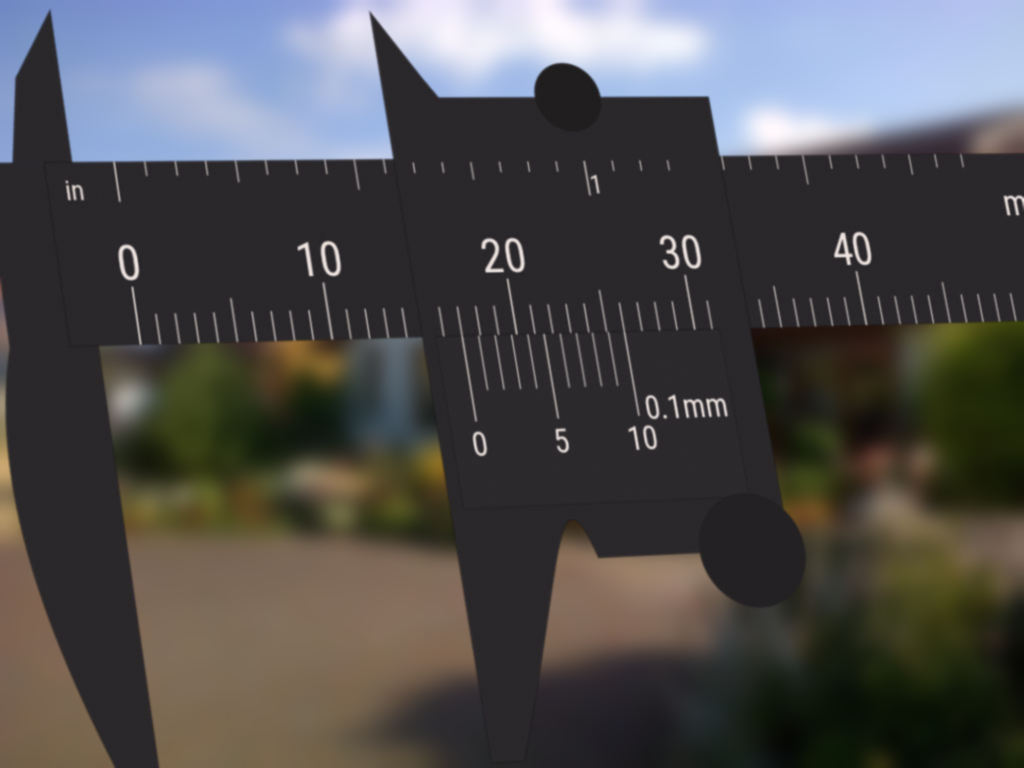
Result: 17.0 mm
